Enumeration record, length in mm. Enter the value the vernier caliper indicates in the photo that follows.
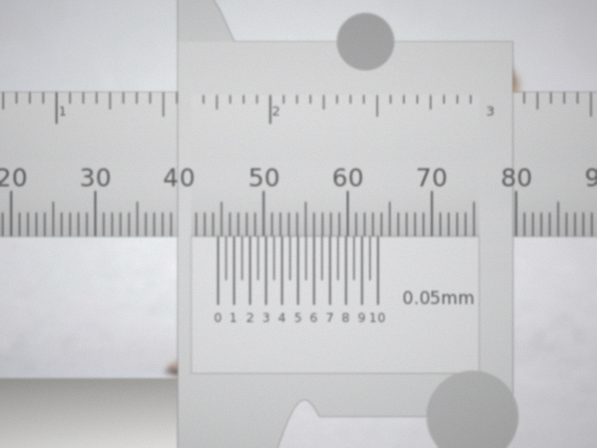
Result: 44.6 mm
